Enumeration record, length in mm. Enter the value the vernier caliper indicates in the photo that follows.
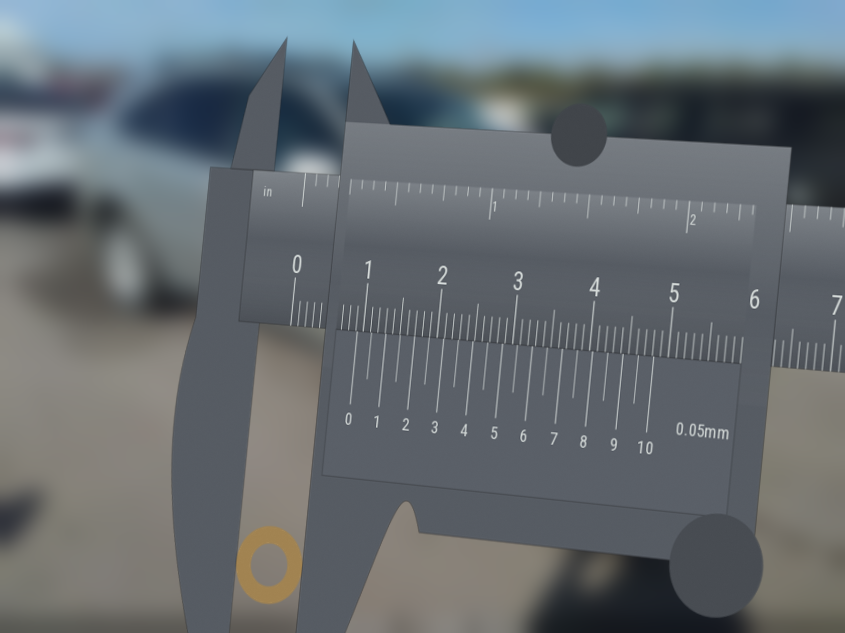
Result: 9.2 mm
